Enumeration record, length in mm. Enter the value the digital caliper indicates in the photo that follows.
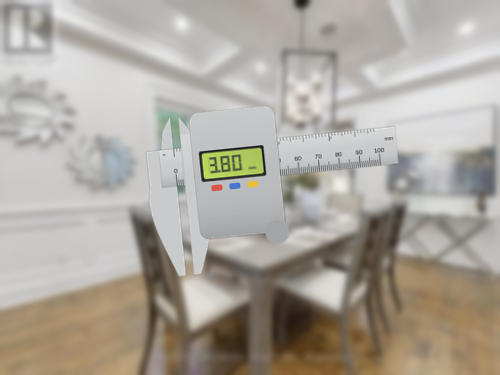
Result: 3.80 mm
